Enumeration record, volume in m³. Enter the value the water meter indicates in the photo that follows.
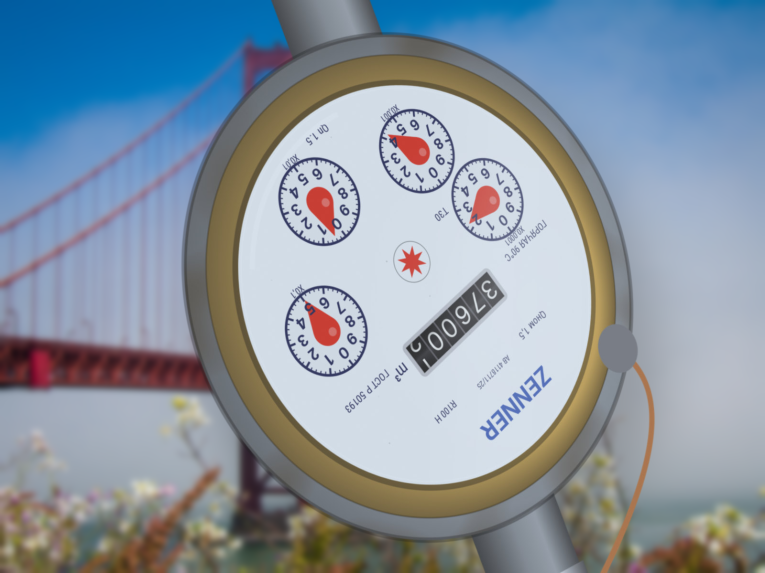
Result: 376001.5042 m³
